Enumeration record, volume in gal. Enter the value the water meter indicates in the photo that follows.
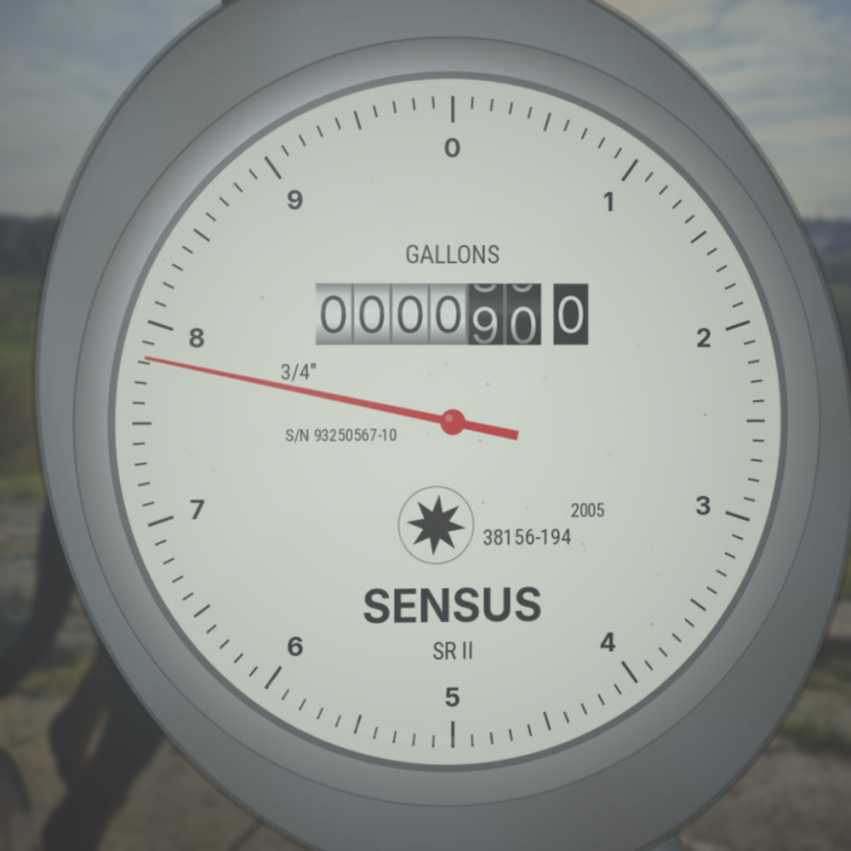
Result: 897.8 gal
